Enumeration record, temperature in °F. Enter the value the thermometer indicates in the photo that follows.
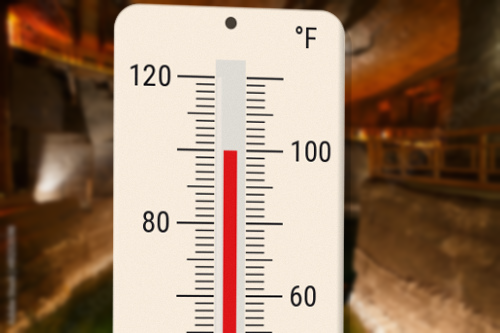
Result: 100 °F
